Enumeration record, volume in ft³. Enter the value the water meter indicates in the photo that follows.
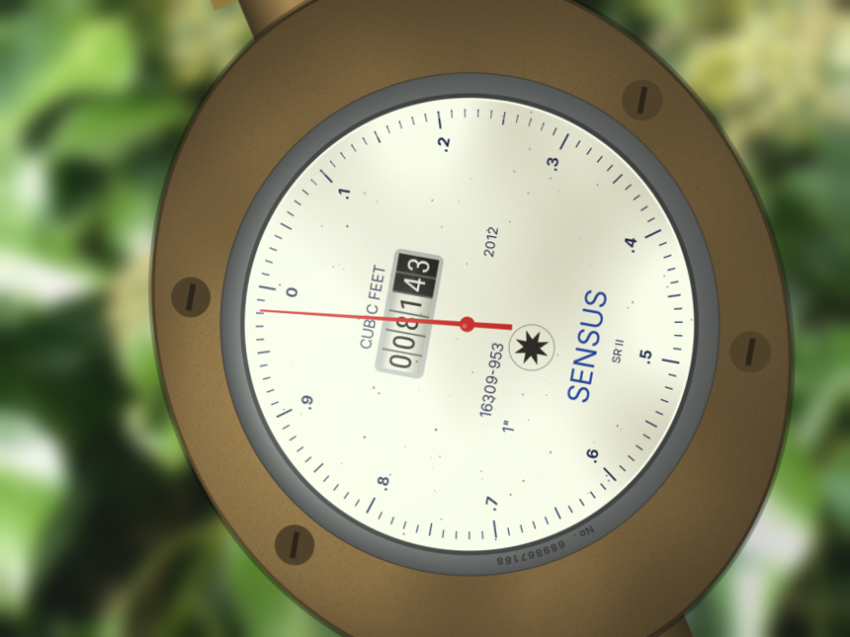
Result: 8142.98 ft³
